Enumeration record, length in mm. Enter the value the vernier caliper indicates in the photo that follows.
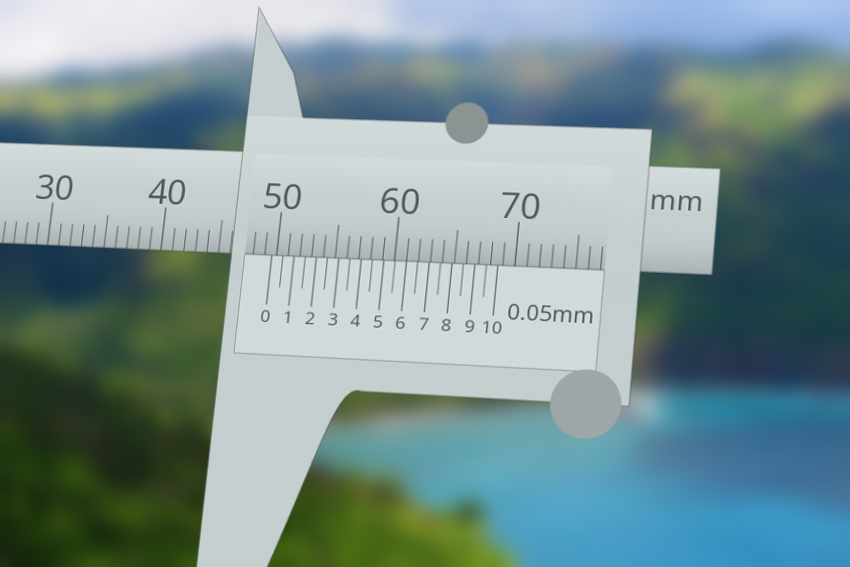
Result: 49.6 mm
